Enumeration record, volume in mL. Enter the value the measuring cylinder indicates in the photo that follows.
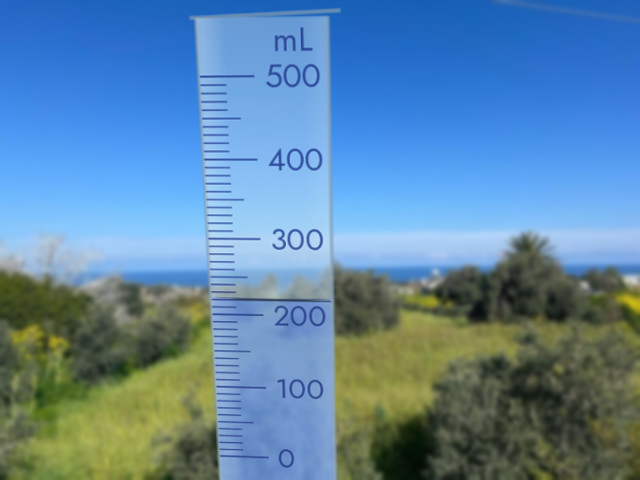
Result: 220 mL
